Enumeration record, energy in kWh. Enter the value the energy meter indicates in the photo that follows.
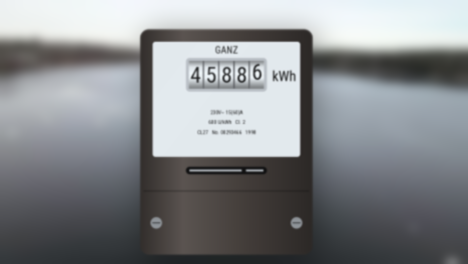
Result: 45886 kWh
